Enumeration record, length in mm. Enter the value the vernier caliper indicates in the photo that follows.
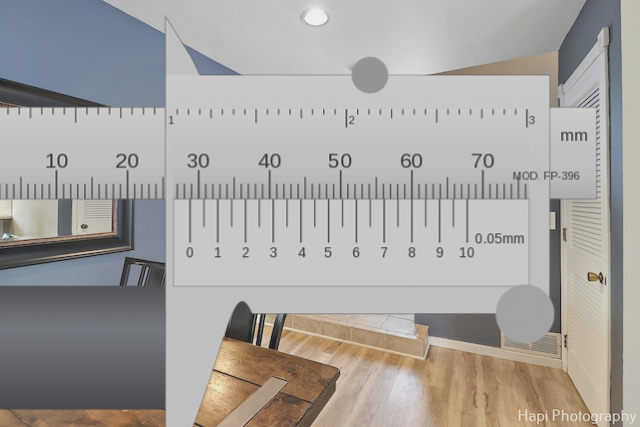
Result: 28.8 mm
